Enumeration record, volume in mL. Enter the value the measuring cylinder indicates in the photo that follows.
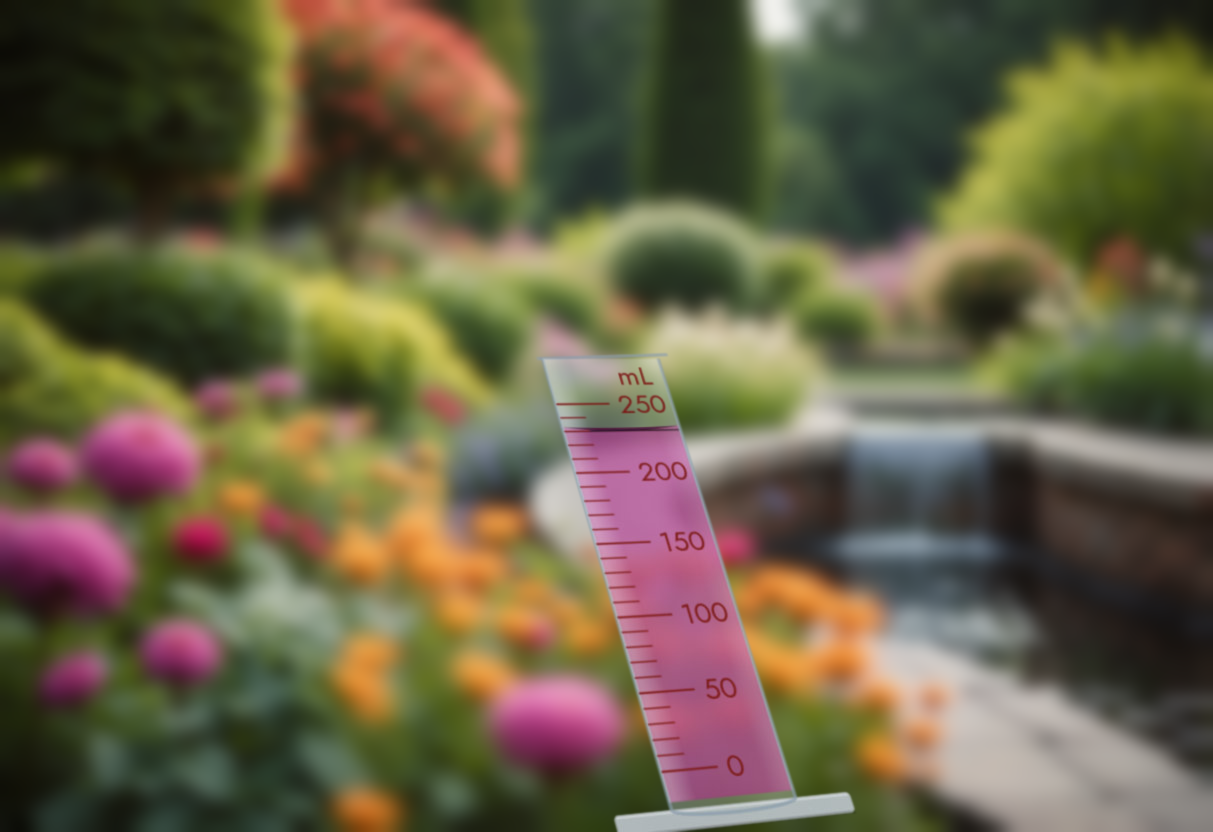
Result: 230 mL
